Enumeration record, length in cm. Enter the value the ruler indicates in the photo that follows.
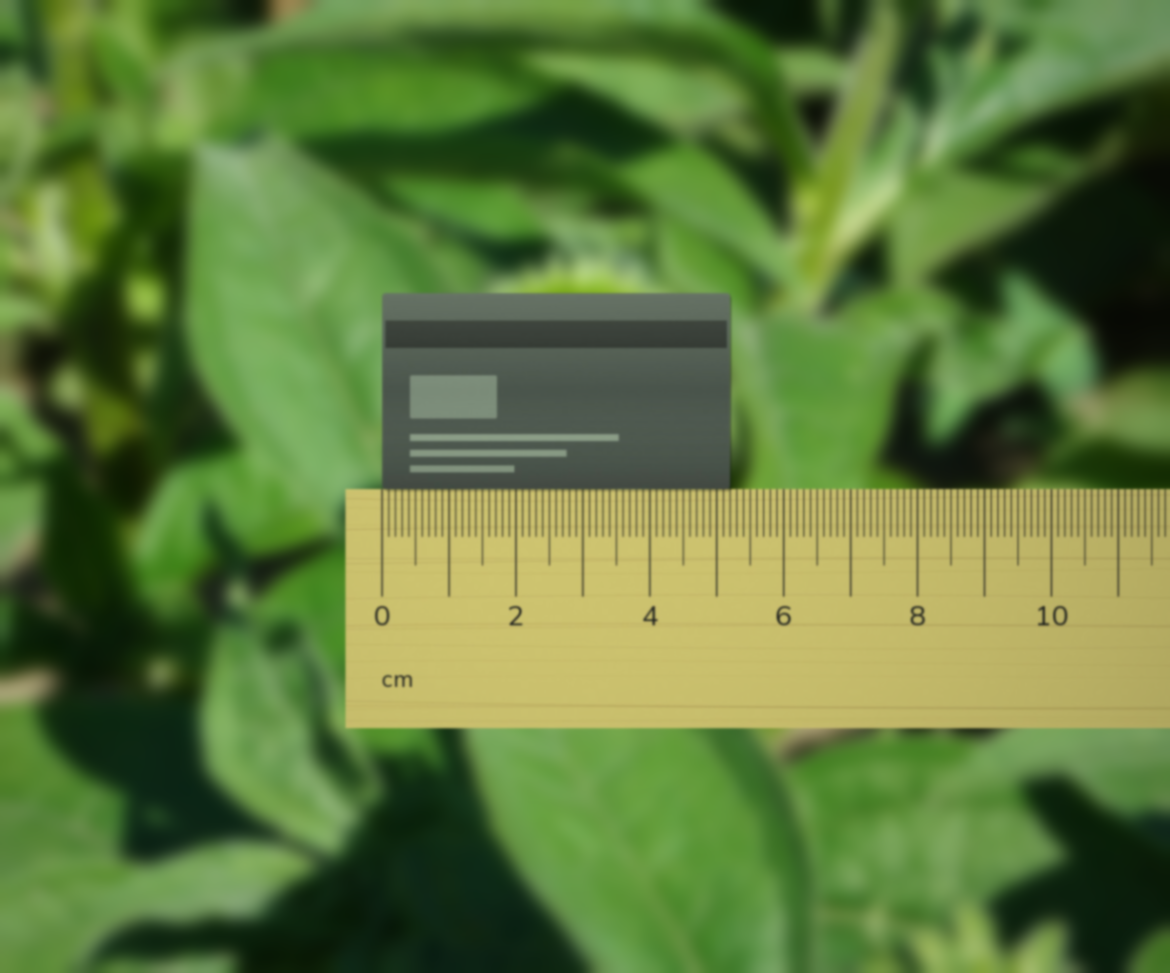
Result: 5.2 cm
